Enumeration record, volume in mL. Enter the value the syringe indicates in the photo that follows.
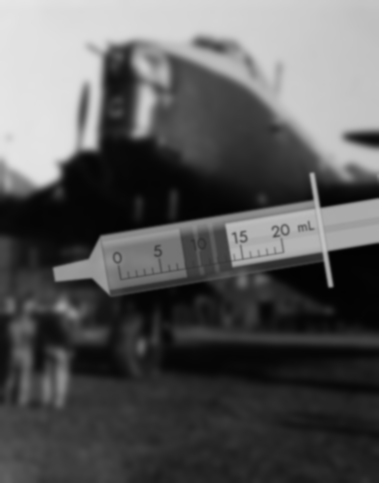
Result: 8 mL
